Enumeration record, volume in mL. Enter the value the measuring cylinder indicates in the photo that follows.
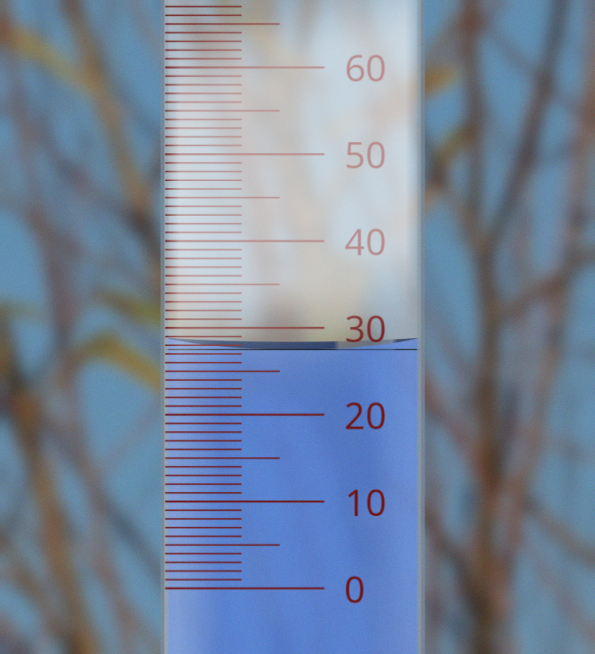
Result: 27.5 mL
